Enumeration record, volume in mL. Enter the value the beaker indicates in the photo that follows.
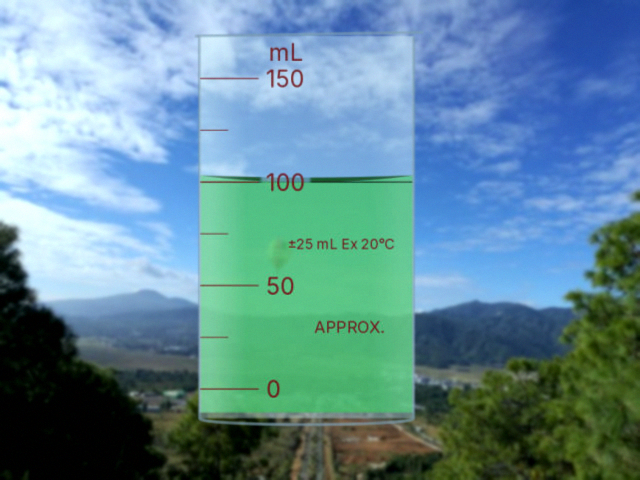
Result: 100 mL
